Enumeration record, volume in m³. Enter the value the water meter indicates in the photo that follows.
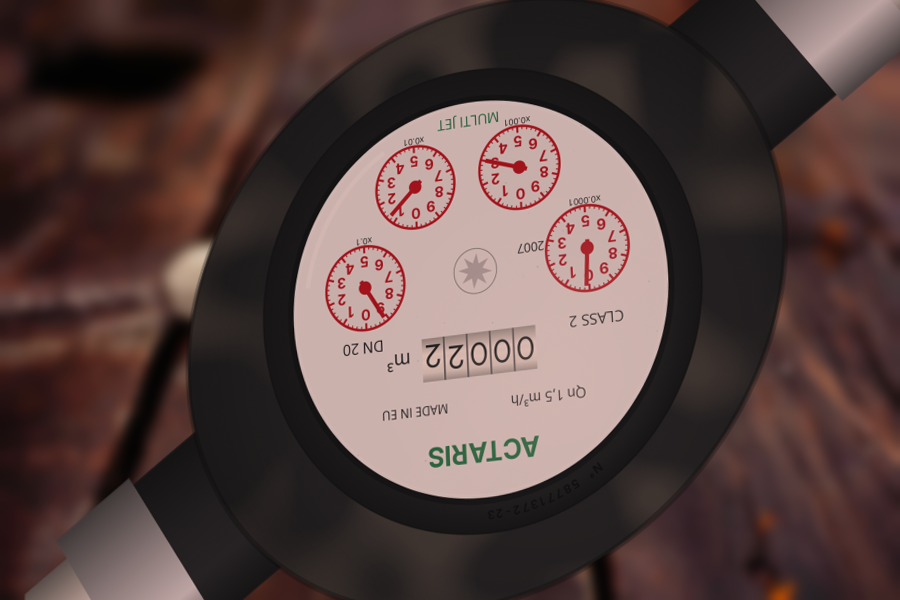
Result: 21.9130 m³
